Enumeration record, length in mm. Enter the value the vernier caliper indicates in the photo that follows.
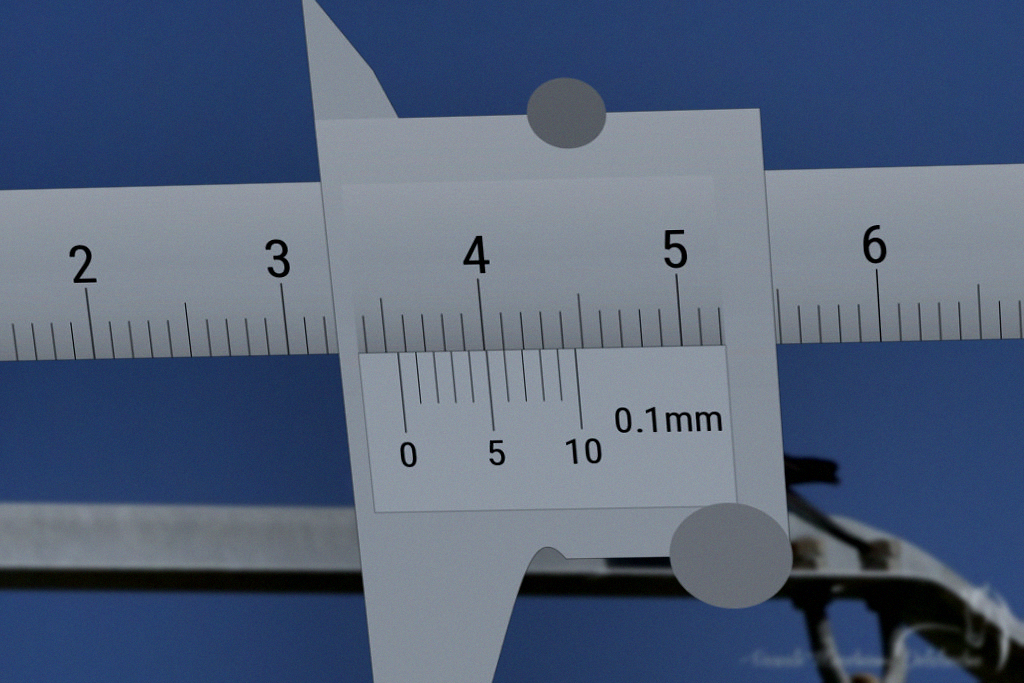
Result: 35.6 mm
